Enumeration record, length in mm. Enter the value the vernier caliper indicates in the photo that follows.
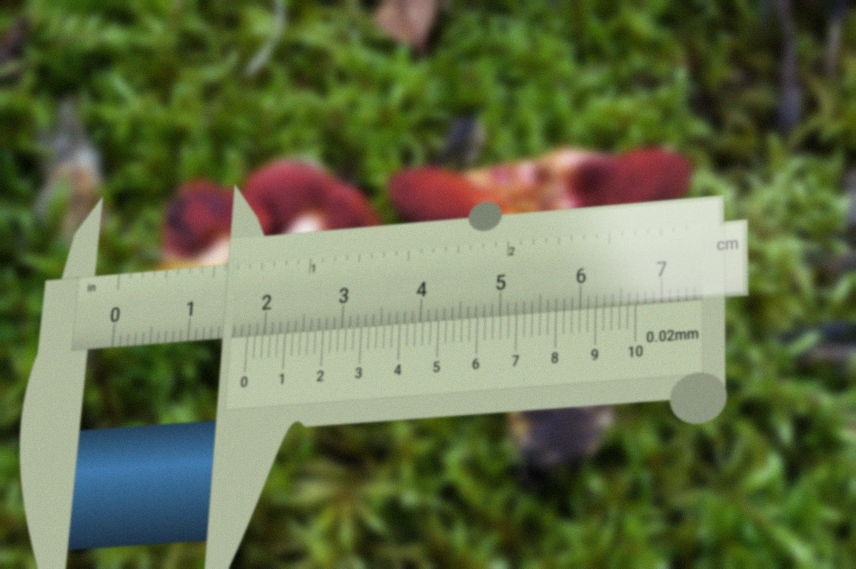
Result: 17.8 mm
